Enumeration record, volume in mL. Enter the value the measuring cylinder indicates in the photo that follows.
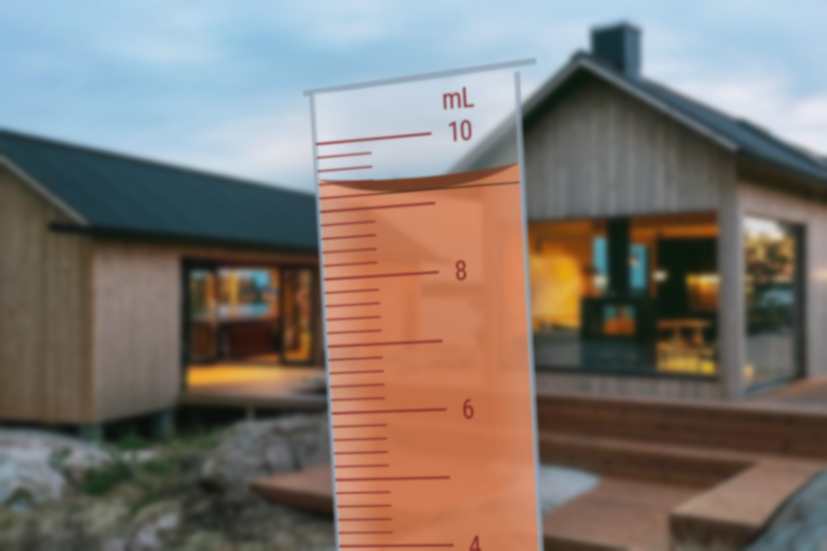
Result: 9.2 mL
